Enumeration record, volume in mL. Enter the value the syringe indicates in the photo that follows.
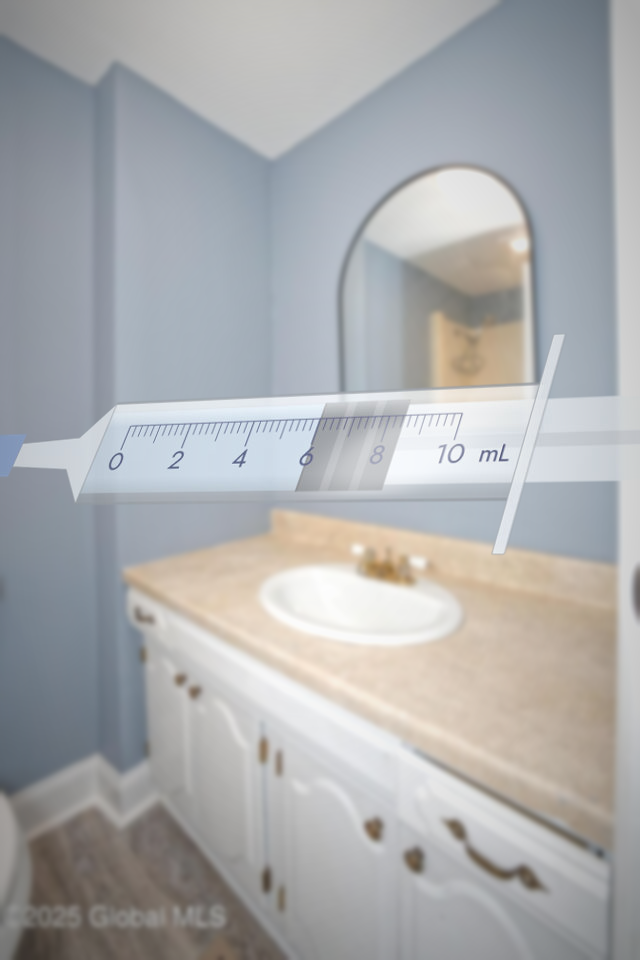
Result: 6 mL
